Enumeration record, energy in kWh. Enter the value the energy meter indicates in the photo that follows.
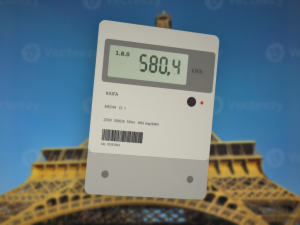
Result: 580.4 kWh
